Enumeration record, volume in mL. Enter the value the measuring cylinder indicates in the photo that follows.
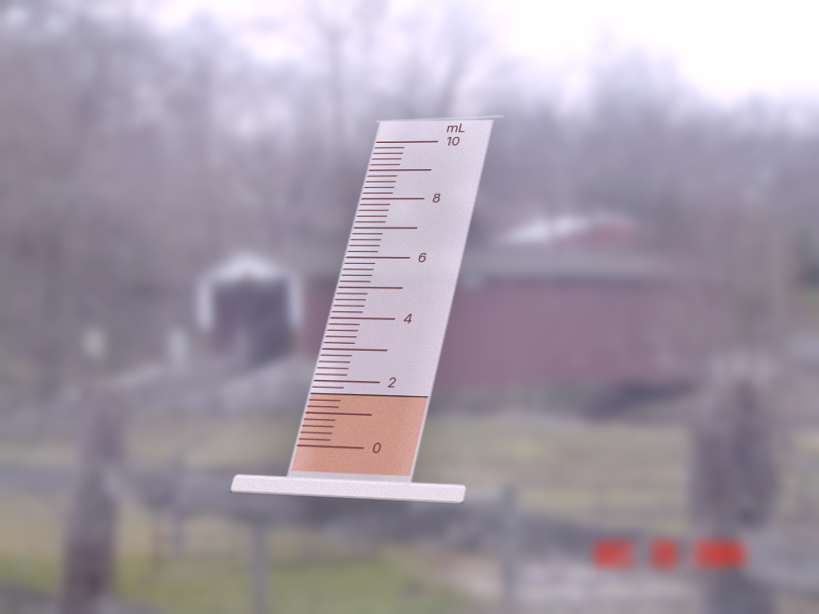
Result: 1.6 mL
